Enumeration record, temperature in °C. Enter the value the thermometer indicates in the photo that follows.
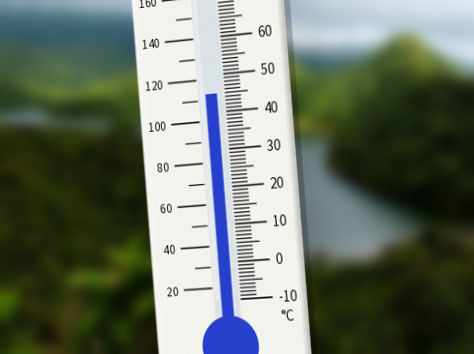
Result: 45 °C
